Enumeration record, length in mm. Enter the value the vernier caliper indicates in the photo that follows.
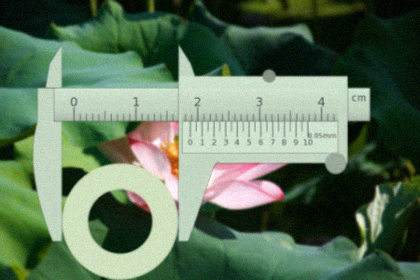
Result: 18.8 mm
